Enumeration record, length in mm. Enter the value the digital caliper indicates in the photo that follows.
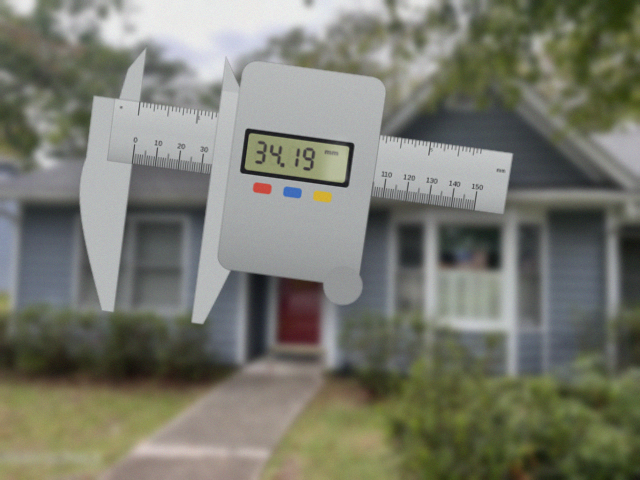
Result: 34.19 mm
